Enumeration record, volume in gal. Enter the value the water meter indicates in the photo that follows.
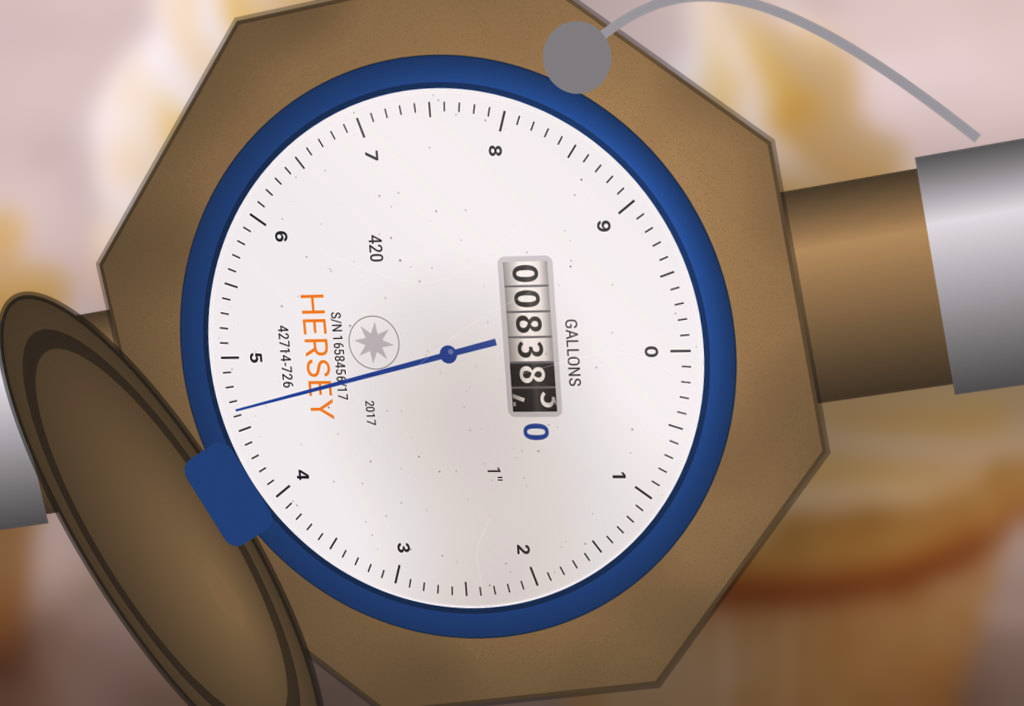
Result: 83834.6 gal
